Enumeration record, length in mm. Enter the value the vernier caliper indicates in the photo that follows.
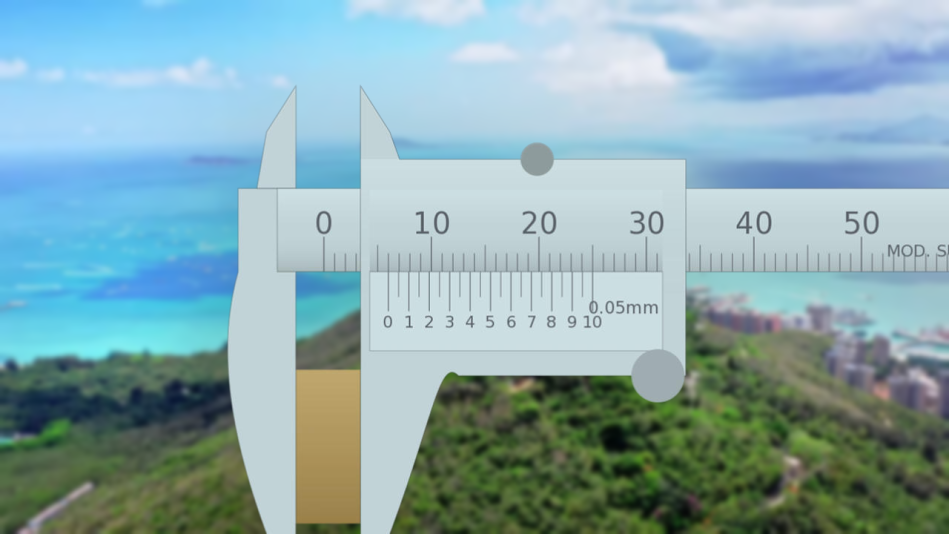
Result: 6.0 mm
